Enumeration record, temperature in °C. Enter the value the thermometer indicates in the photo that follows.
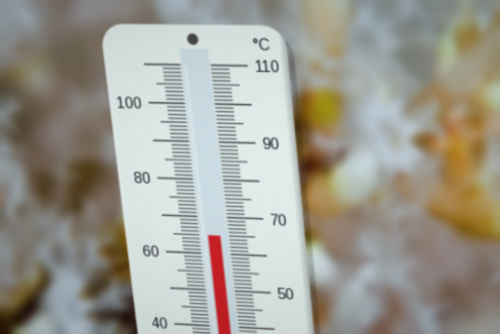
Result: 65 °C
